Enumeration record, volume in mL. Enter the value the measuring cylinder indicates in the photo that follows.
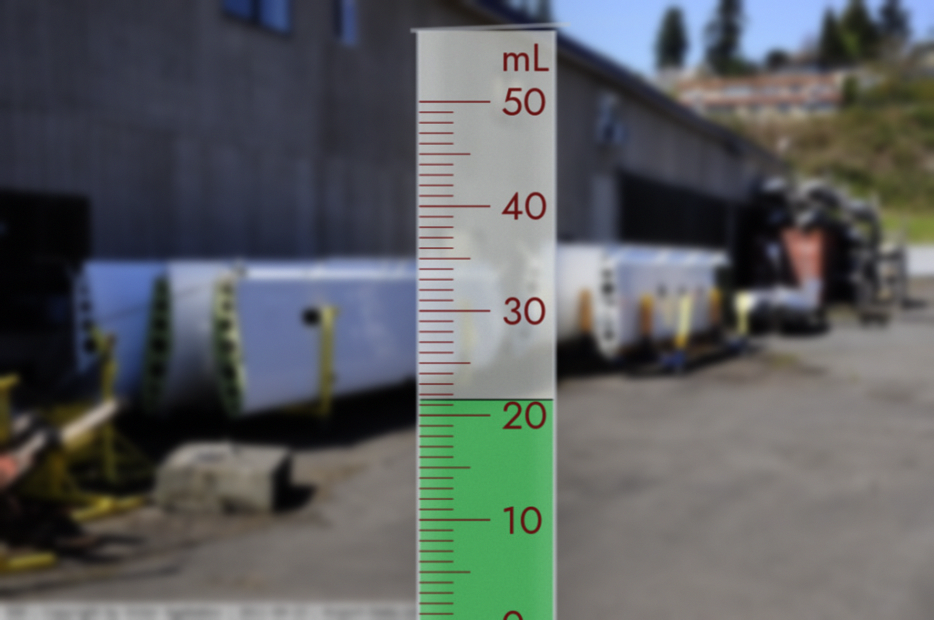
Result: 21.5 mL
